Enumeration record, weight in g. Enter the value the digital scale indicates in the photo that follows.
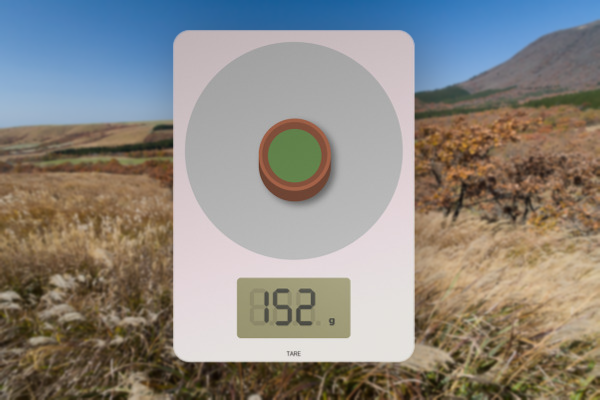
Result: 152 g
